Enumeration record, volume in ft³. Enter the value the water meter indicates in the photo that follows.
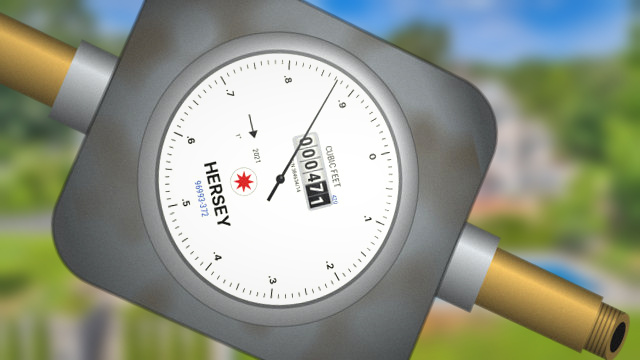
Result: 470.87 ft³
